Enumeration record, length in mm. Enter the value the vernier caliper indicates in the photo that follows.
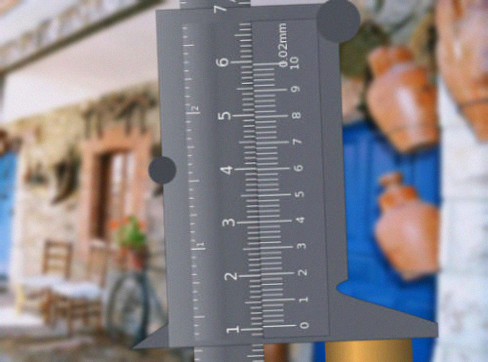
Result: 10.4 mm
